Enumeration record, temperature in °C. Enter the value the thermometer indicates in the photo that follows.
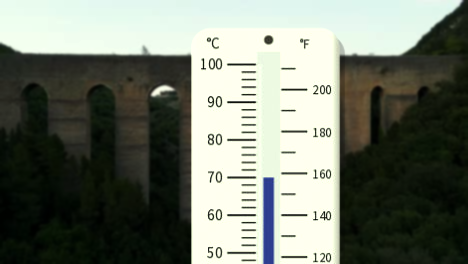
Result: 70 °C
